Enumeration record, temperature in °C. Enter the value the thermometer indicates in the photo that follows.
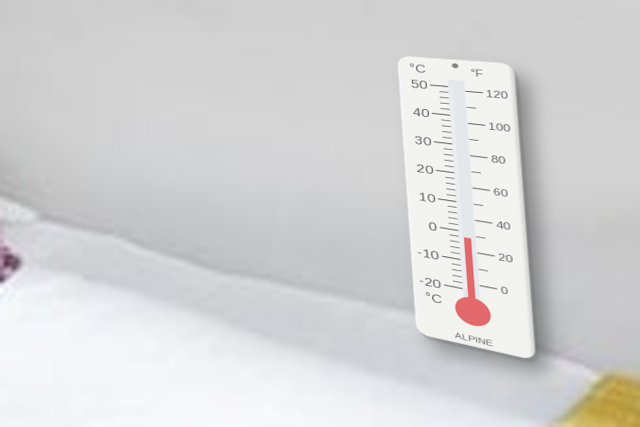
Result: -2 °C
